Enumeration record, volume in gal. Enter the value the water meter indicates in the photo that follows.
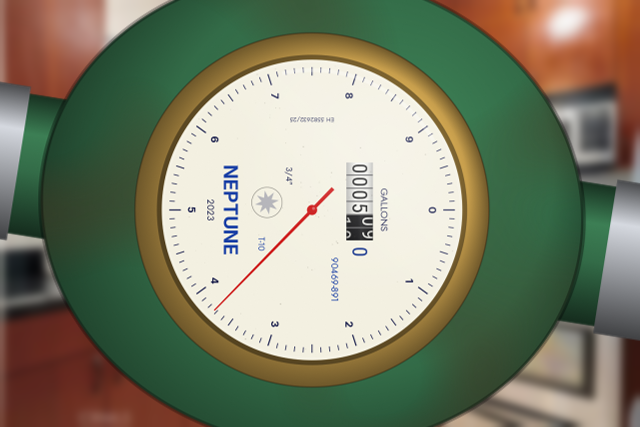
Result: 5093.7 gal
